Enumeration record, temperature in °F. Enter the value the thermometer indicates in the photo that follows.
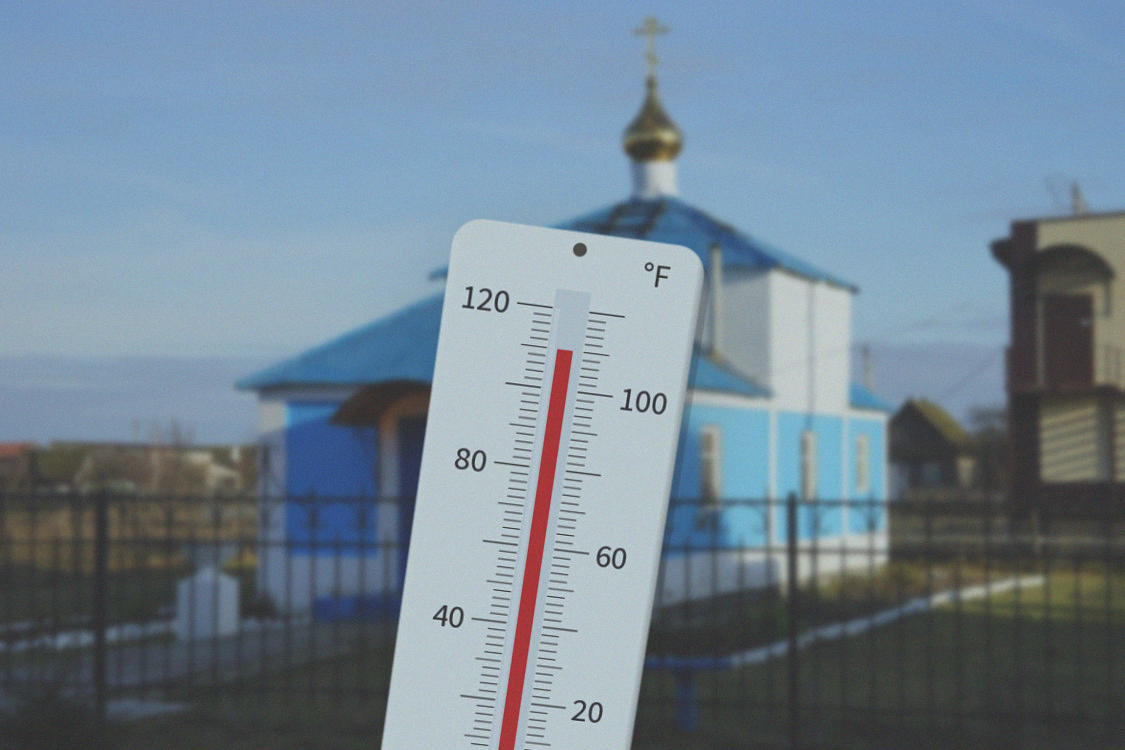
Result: 110 °F
